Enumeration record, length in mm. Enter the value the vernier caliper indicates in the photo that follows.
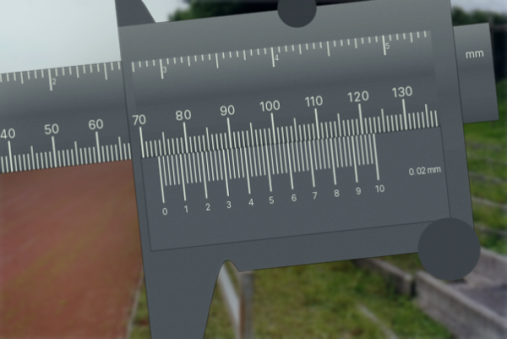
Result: 73.5 mm
